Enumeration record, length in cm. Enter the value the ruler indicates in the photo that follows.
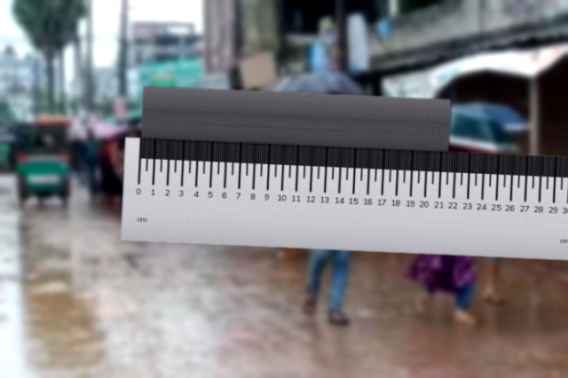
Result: 21.5 cm
